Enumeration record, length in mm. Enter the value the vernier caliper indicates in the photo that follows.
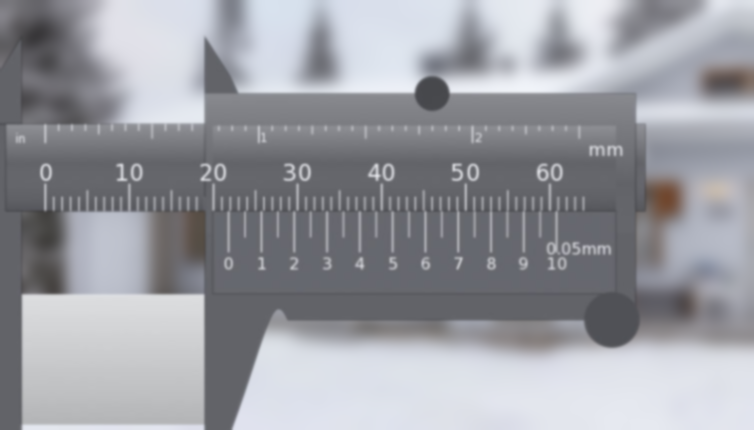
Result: 21.8 mm
